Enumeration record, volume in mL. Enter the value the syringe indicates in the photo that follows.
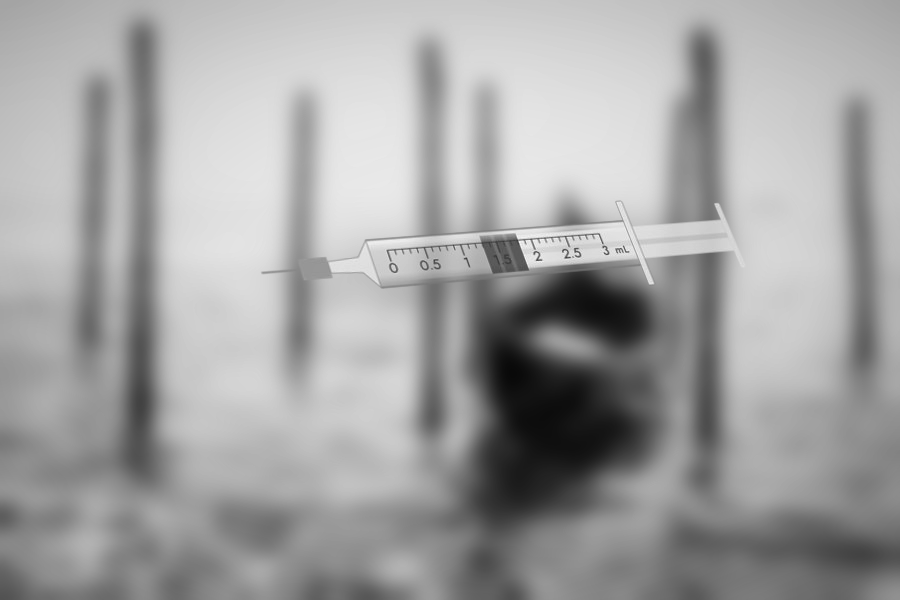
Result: 1.3 mL
